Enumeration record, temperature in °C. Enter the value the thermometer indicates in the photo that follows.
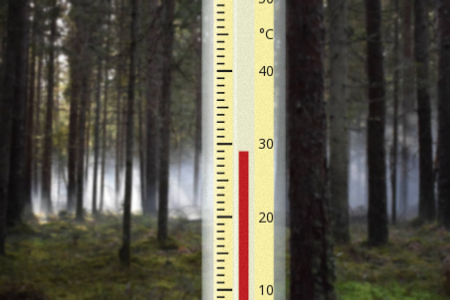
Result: 29 °C
